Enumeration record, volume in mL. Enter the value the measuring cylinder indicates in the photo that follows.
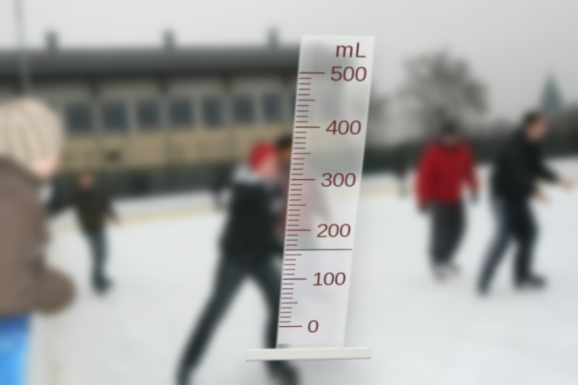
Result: 160 mL
